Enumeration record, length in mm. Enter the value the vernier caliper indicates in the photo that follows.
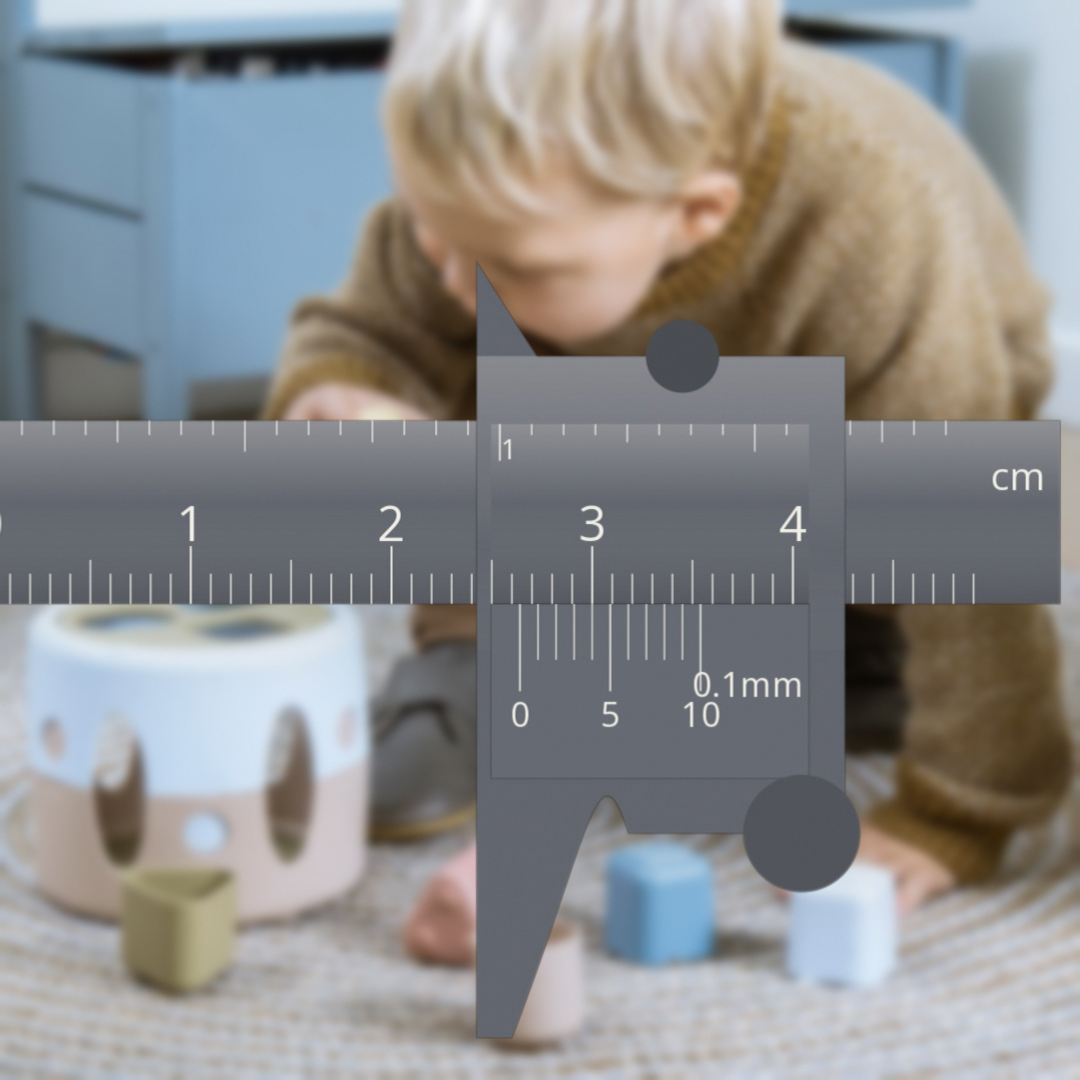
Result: 26.4 mm
